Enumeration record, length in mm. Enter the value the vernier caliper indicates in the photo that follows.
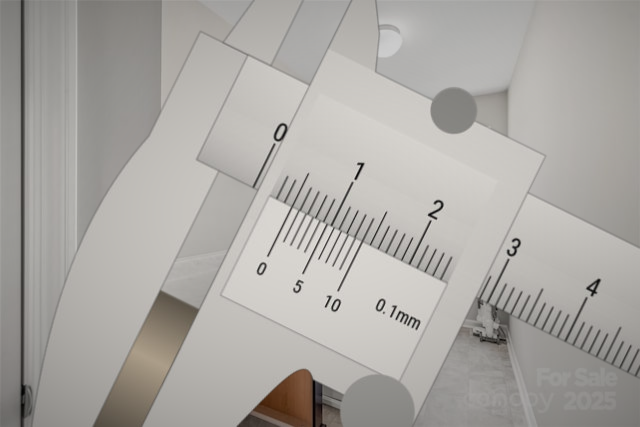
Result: 5.0 mm
